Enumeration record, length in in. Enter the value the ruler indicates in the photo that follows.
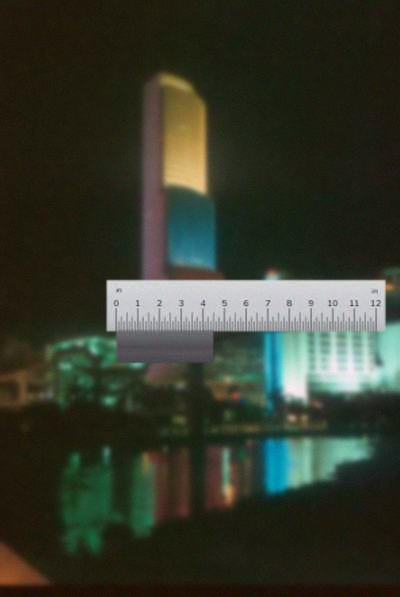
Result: 4.5 in
